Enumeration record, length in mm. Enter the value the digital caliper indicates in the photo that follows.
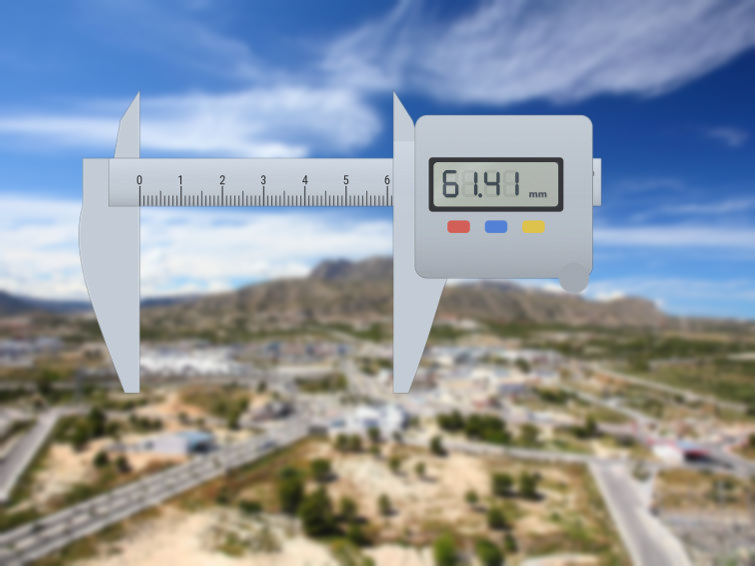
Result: 61.41 mm
